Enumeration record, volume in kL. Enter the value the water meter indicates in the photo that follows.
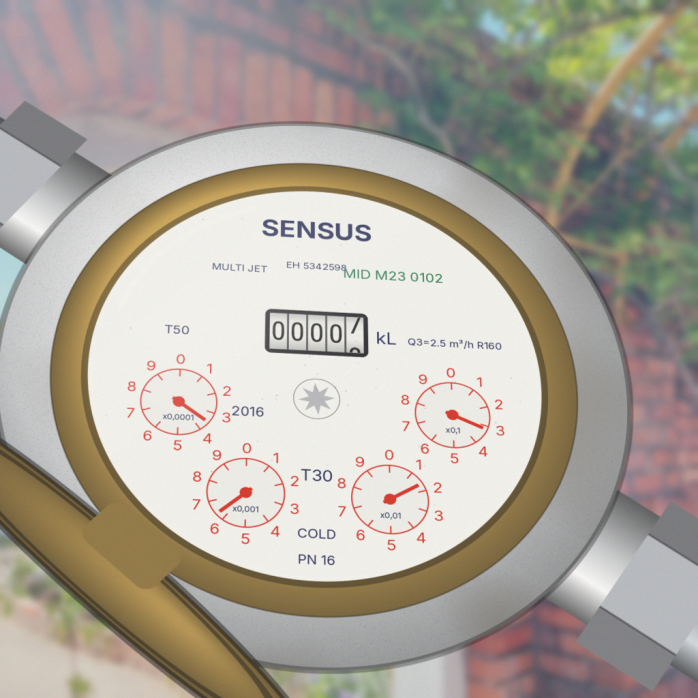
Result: 7.3163 kL
